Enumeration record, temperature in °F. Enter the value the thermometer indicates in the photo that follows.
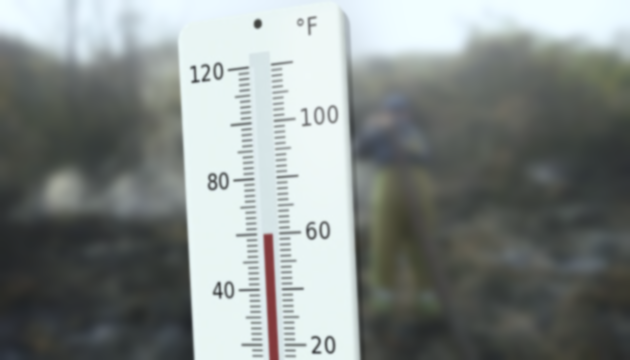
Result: 60 °F
